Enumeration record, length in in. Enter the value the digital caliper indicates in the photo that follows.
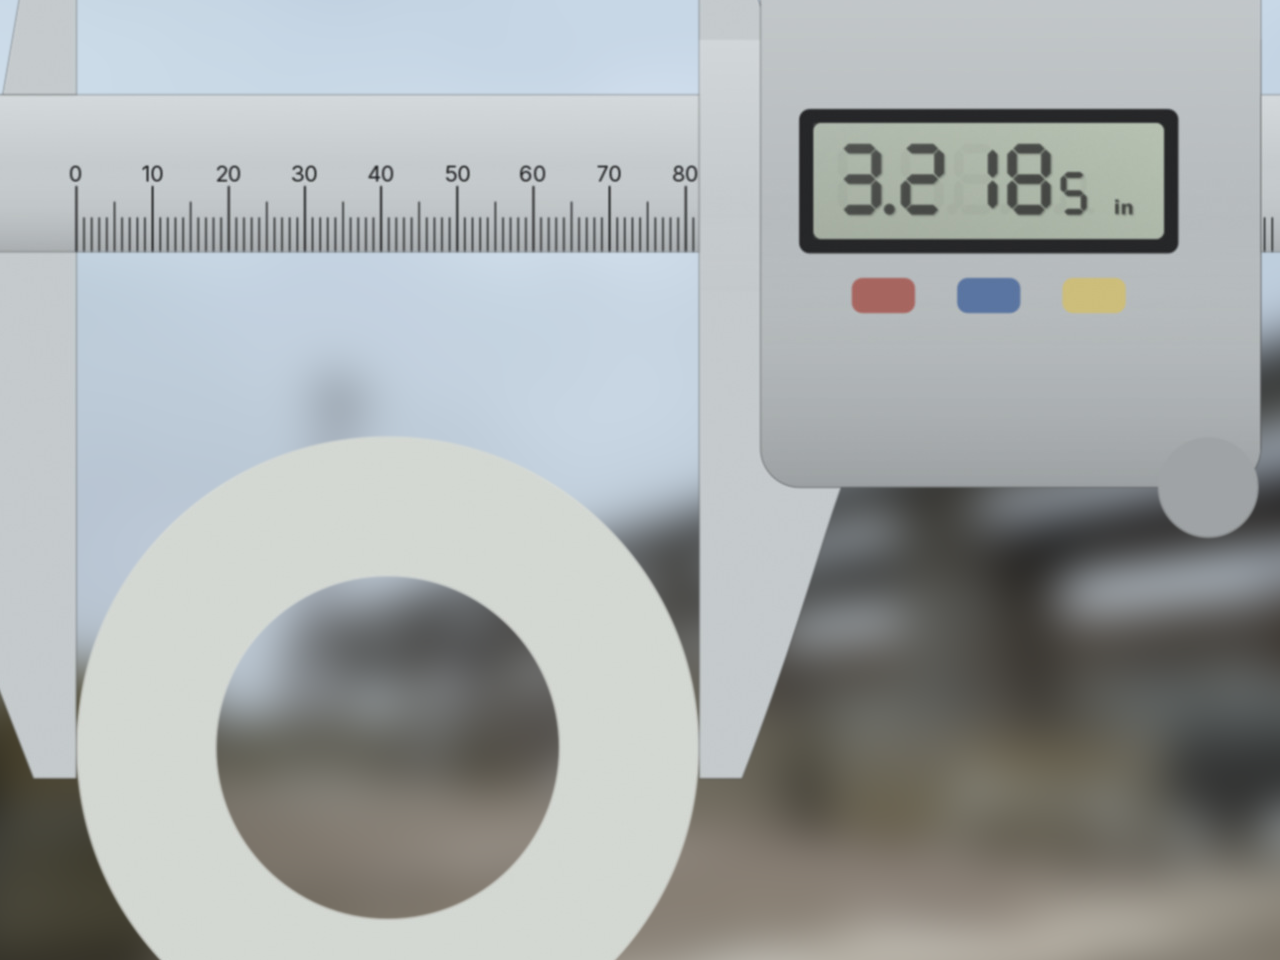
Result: 3.2185 in
